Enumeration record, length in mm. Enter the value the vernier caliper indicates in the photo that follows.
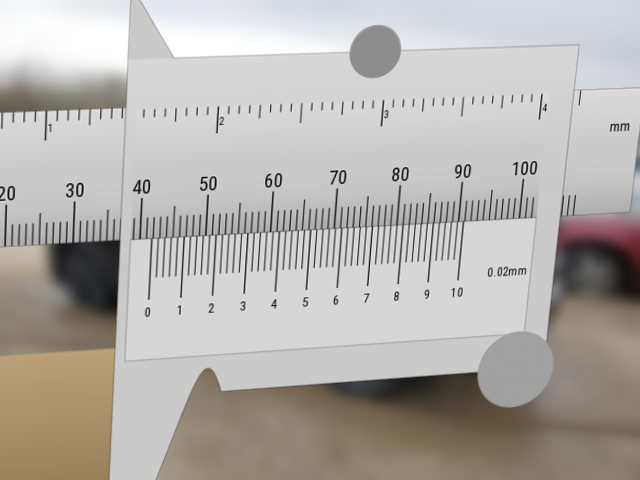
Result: 41.8 mm
